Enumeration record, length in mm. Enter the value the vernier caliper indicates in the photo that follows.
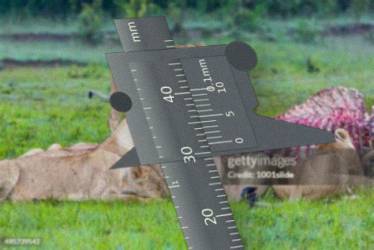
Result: 31.4 mm
